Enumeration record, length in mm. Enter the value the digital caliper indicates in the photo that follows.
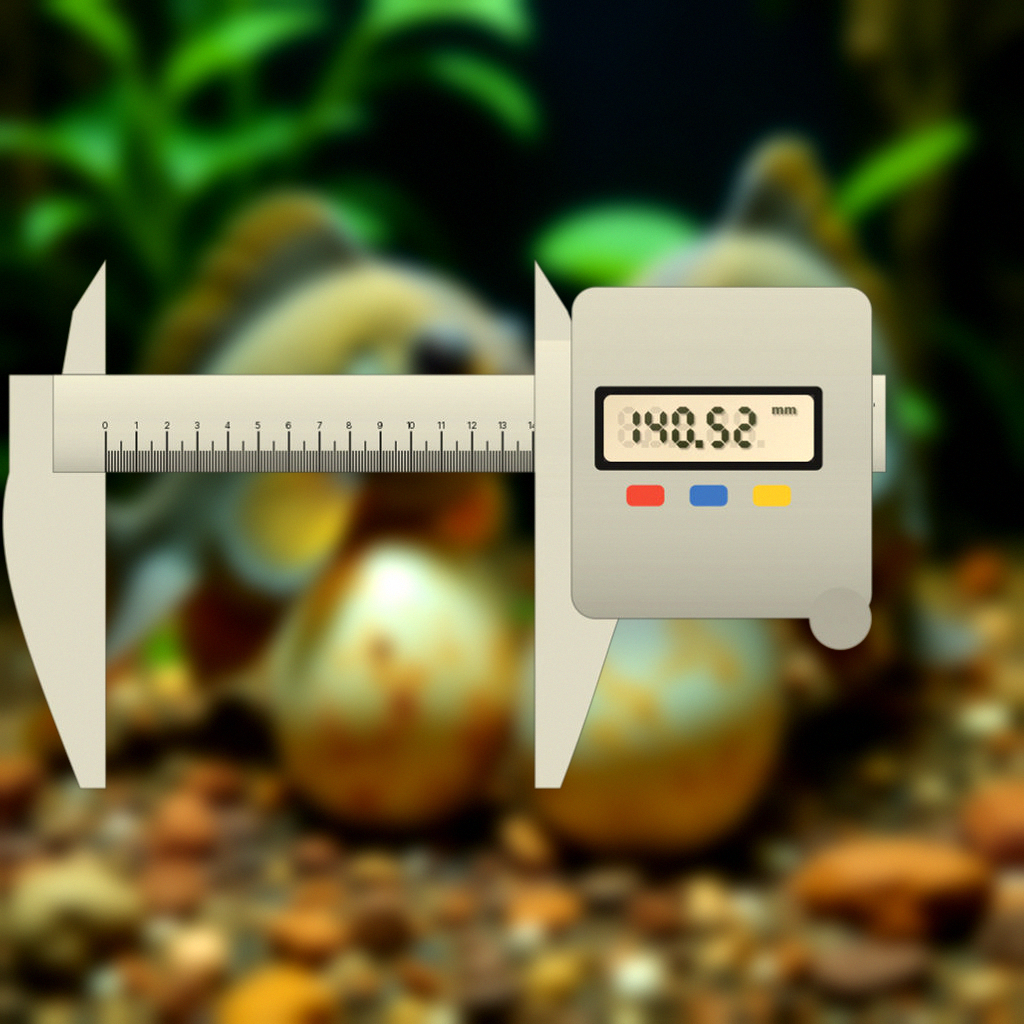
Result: 140.52 mm
